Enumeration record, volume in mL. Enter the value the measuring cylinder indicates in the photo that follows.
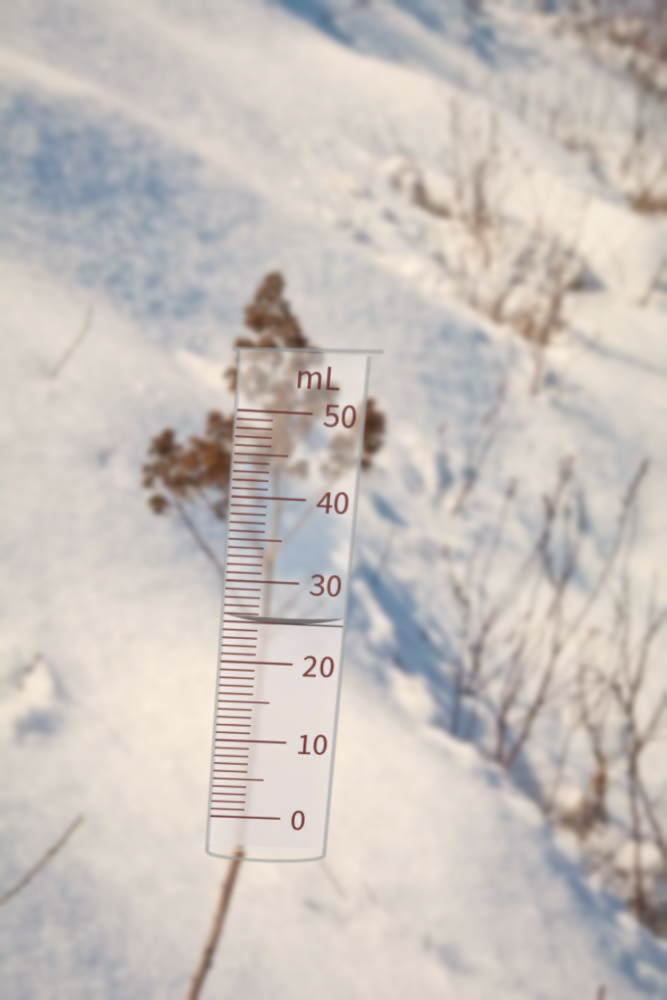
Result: 25 mL
